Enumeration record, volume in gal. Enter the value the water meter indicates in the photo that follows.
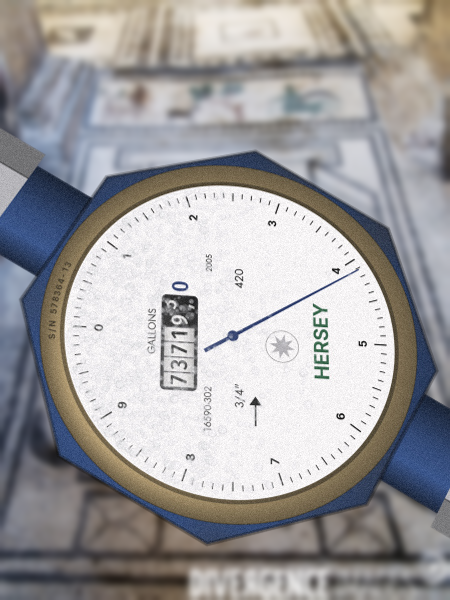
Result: 7371934.1 gal
